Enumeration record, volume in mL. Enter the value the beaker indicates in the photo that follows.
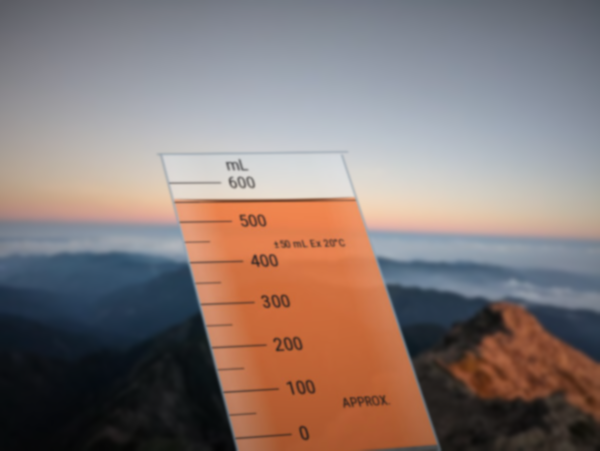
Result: 550 mL
